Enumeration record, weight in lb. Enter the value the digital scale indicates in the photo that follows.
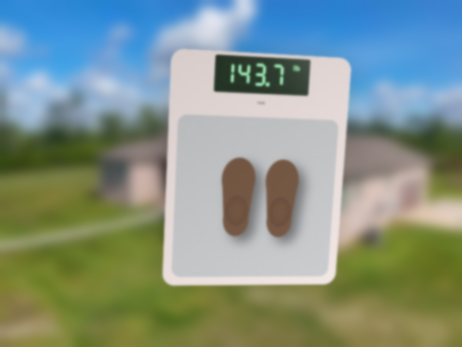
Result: 143.7 lb
